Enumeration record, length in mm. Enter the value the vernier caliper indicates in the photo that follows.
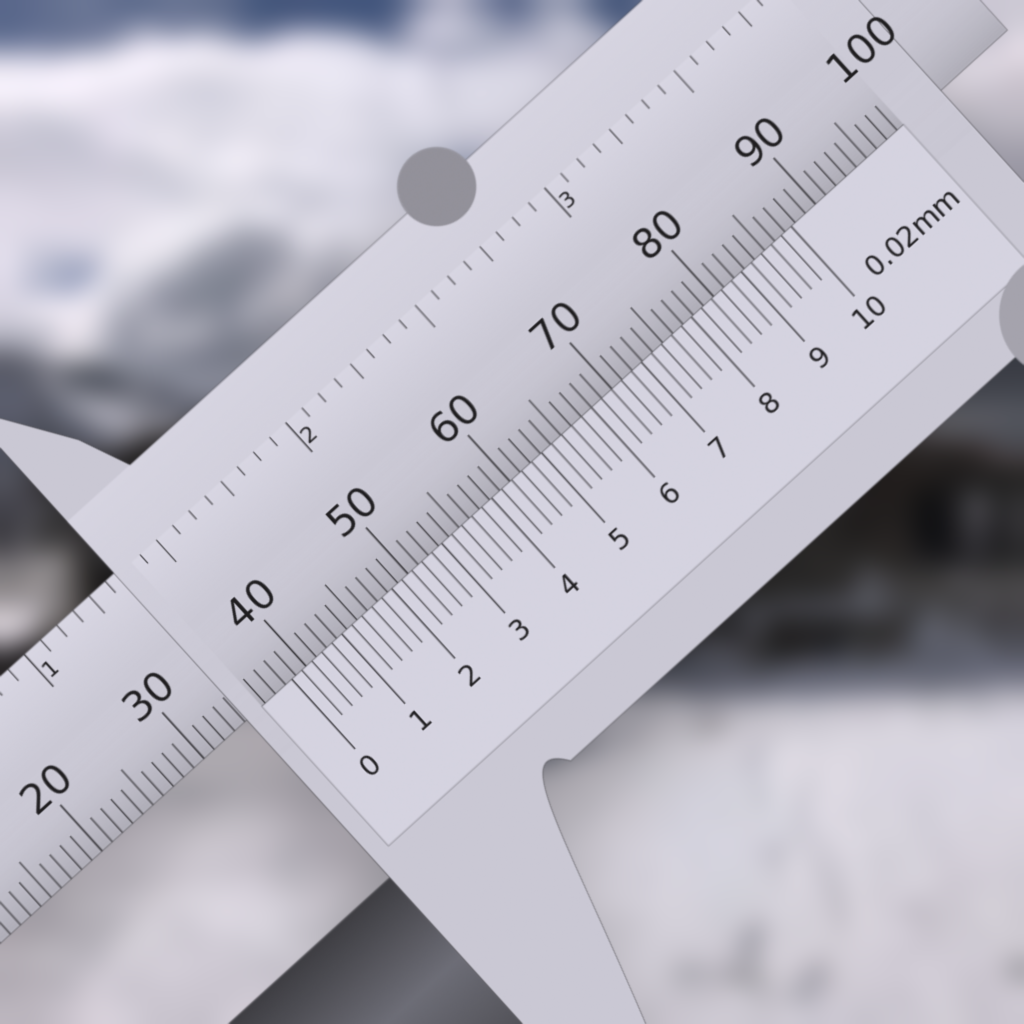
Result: 38.6 mm
